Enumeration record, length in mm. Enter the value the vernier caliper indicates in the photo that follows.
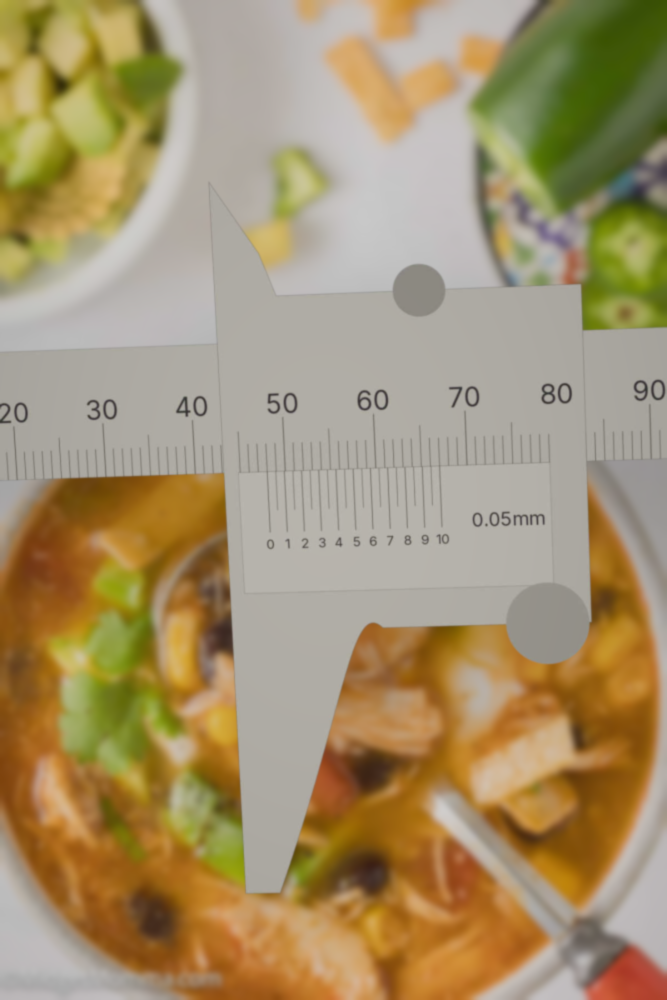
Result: 48.0 mm
